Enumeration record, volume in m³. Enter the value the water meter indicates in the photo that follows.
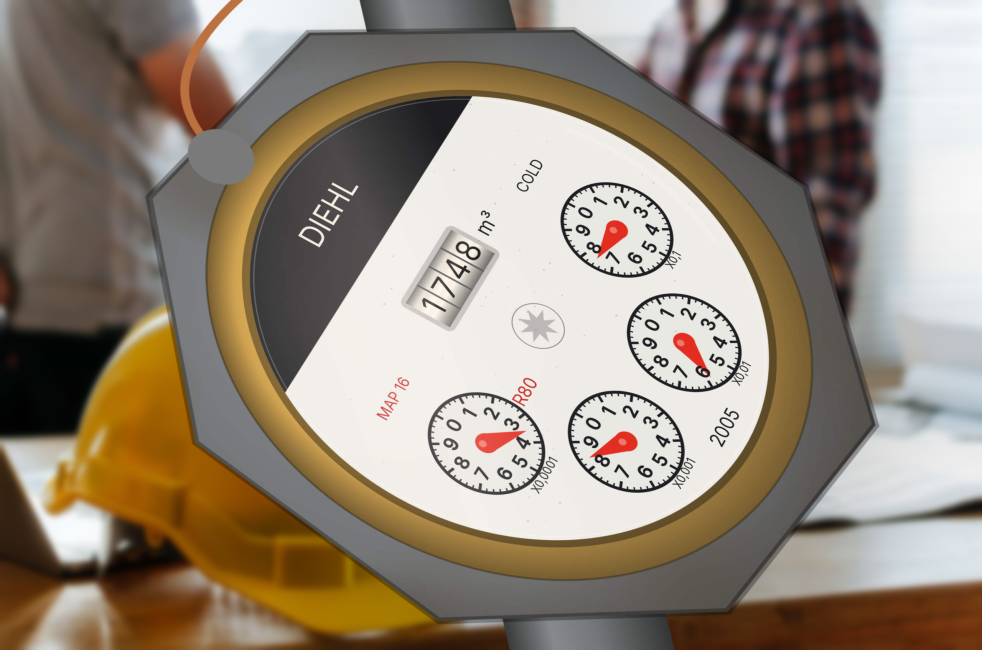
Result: 1748.7583 m³
